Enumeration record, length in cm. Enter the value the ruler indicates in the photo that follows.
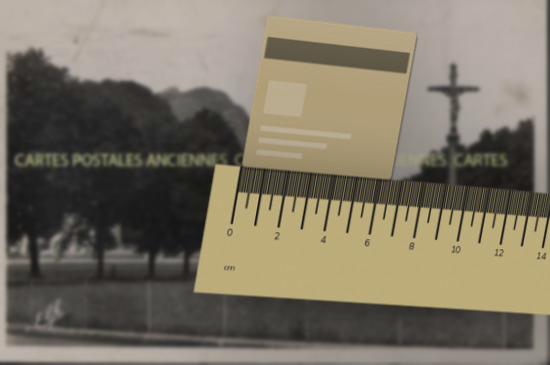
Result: 6.5 cm
